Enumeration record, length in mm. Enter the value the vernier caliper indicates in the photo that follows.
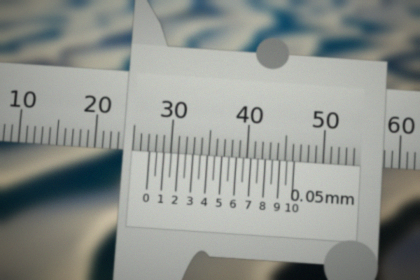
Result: 27.2 mm
